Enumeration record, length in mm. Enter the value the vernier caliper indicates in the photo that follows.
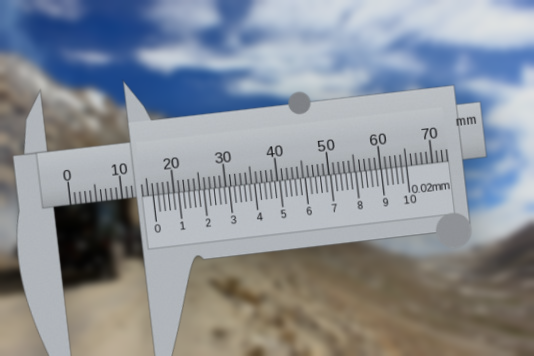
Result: 16.0 mm
